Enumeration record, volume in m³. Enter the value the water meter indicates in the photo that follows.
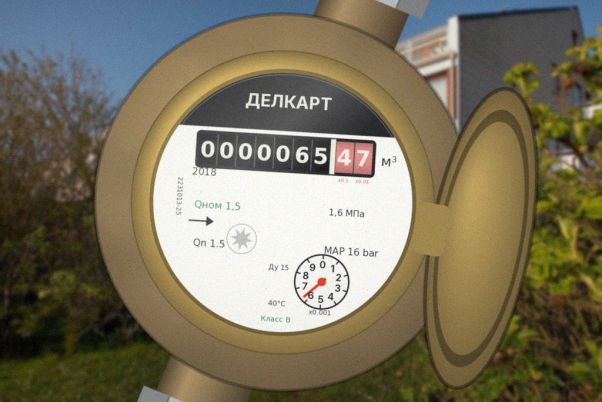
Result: 65.476 m³
